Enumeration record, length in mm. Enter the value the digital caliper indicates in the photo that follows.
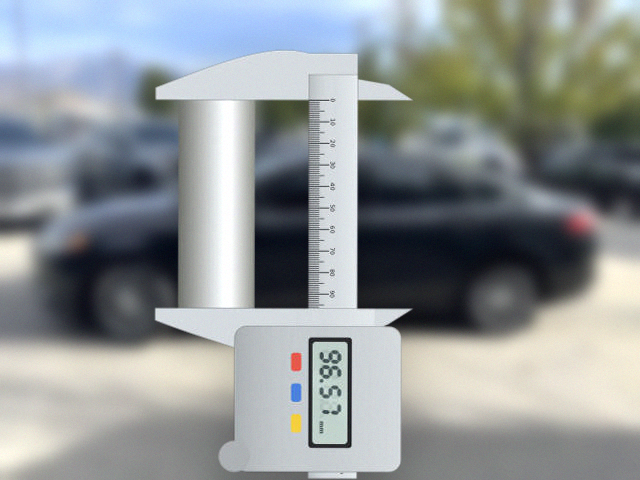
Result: 96.57 mm
